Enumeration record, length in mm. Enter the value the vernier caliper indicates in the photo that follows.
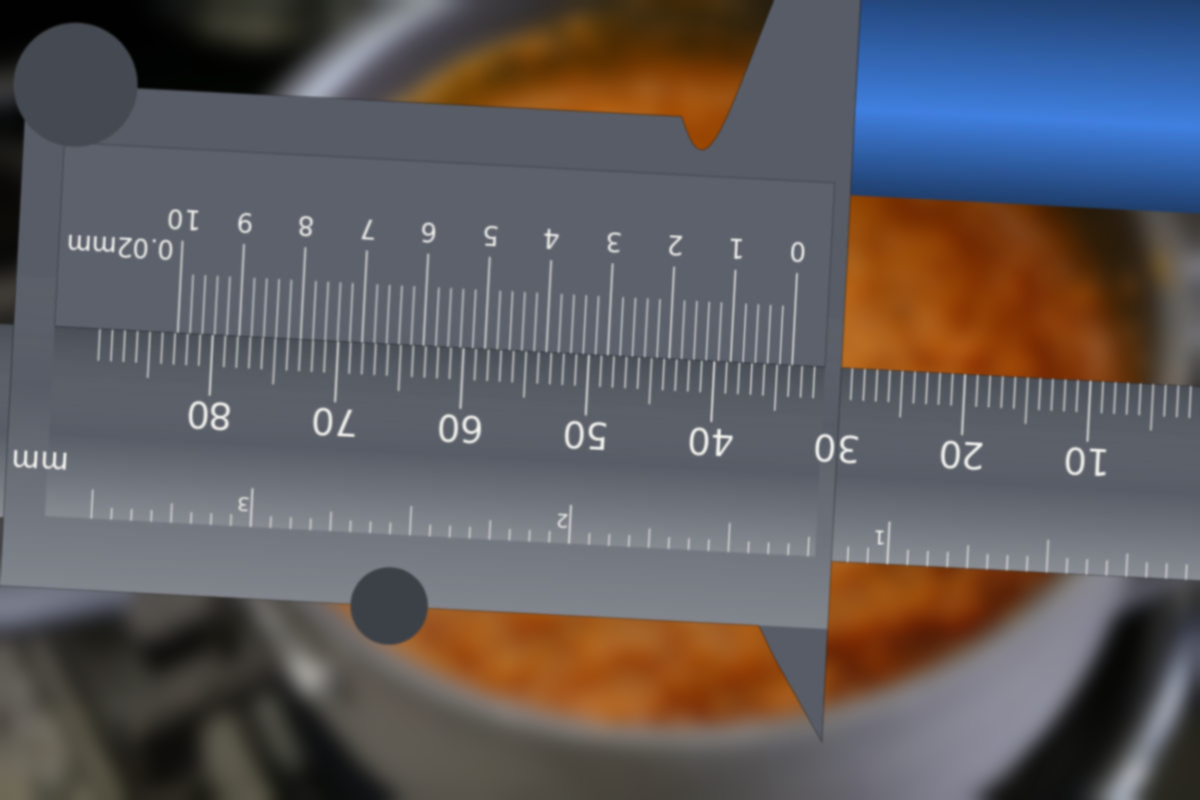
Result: 33.8 mm
